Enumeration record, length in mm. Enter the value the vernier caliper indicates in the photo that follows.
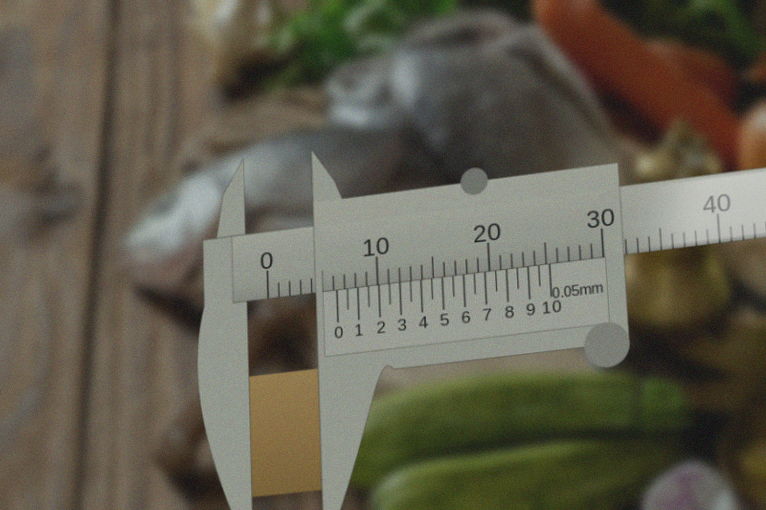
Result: 6.3 mm
